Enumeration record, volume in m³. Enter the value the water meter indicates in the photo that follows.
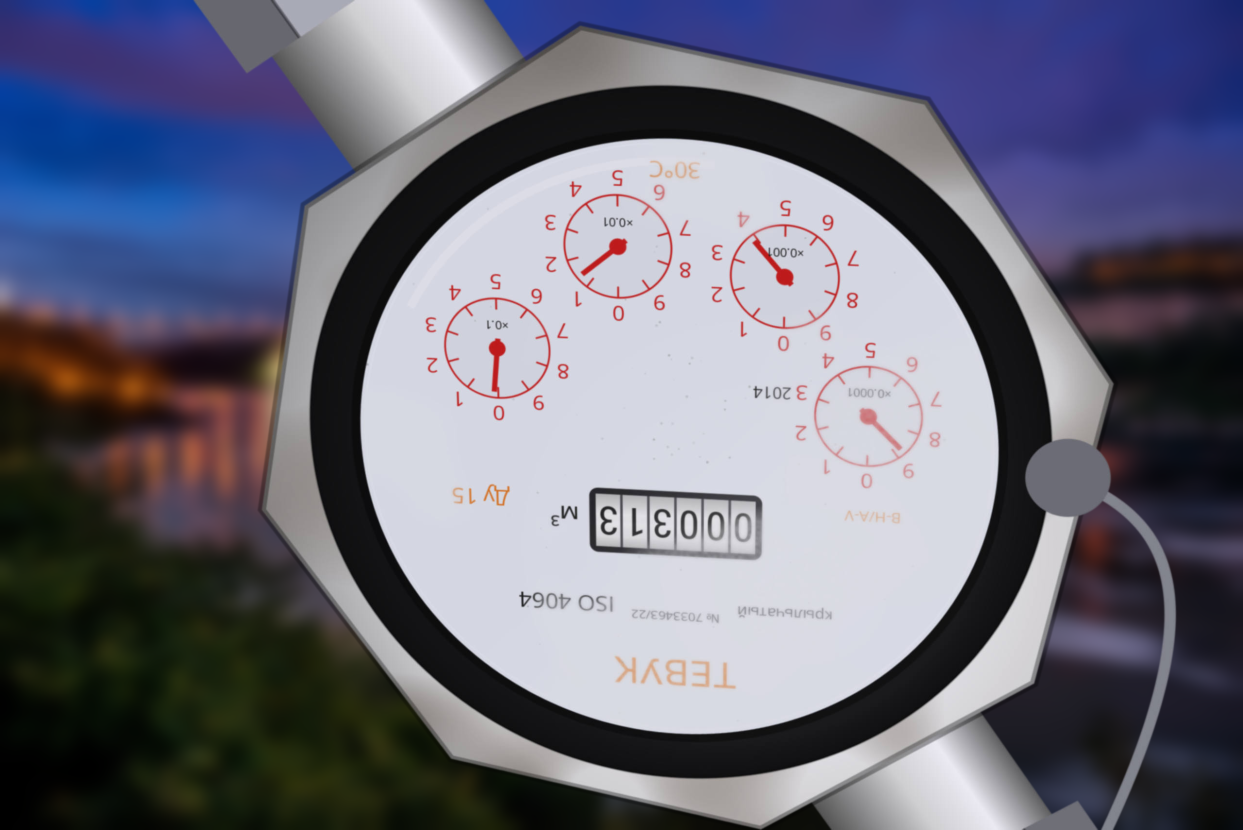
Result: 313.0138 m³
